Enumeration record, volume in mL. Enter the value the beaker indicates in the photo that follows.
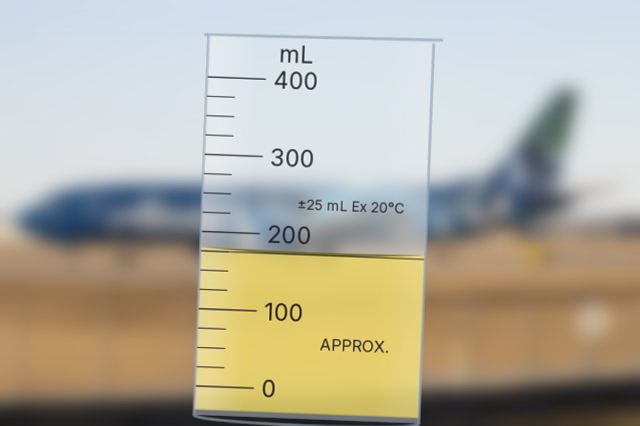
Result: 175 mL
